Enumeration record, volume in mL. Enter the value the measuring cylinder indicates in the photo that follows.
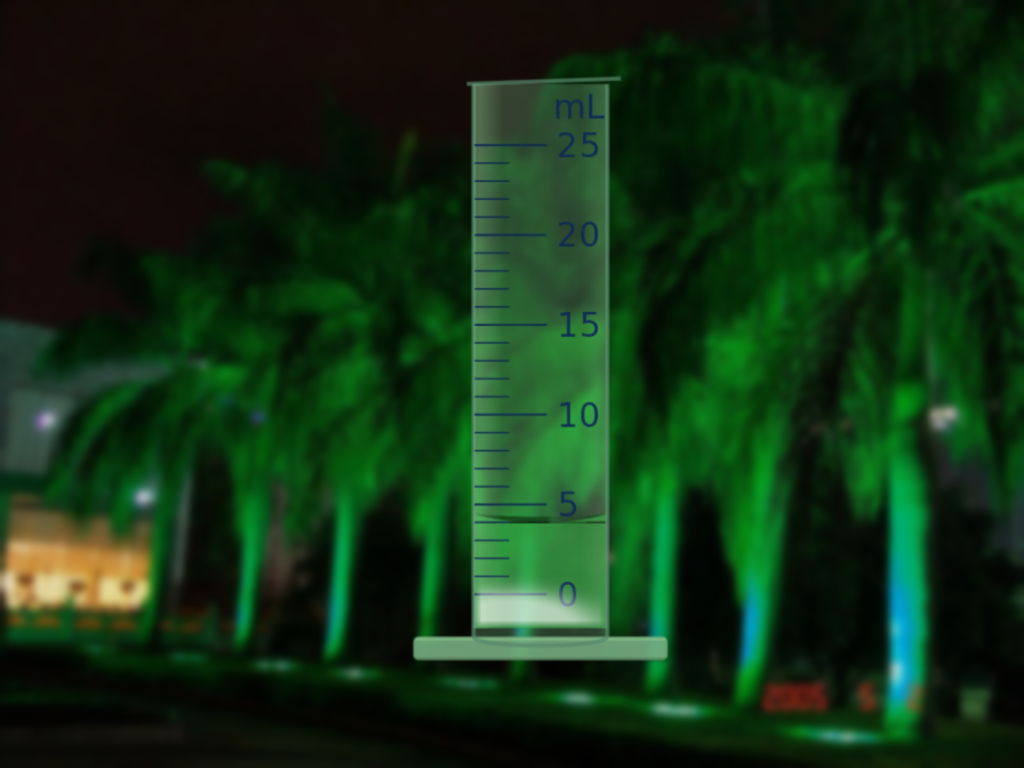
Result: 4 mL
